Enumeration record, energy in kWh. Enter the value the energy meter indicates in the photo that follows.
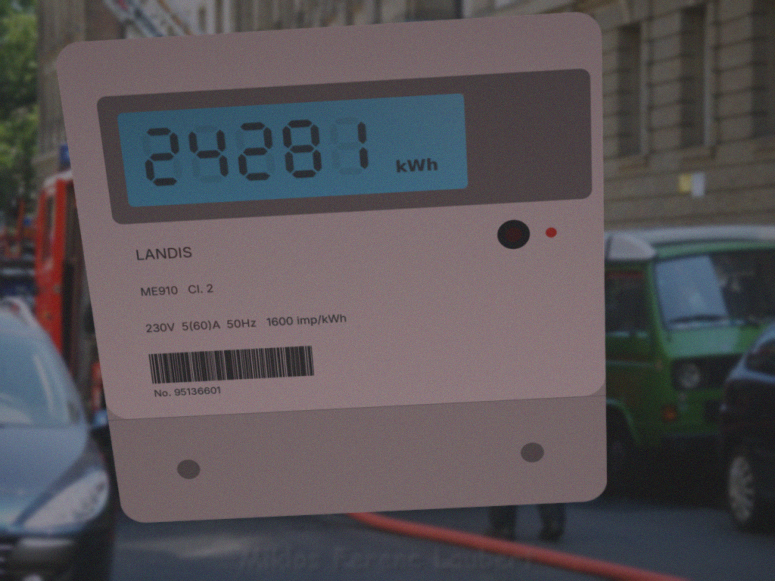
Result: 24281 kWh
